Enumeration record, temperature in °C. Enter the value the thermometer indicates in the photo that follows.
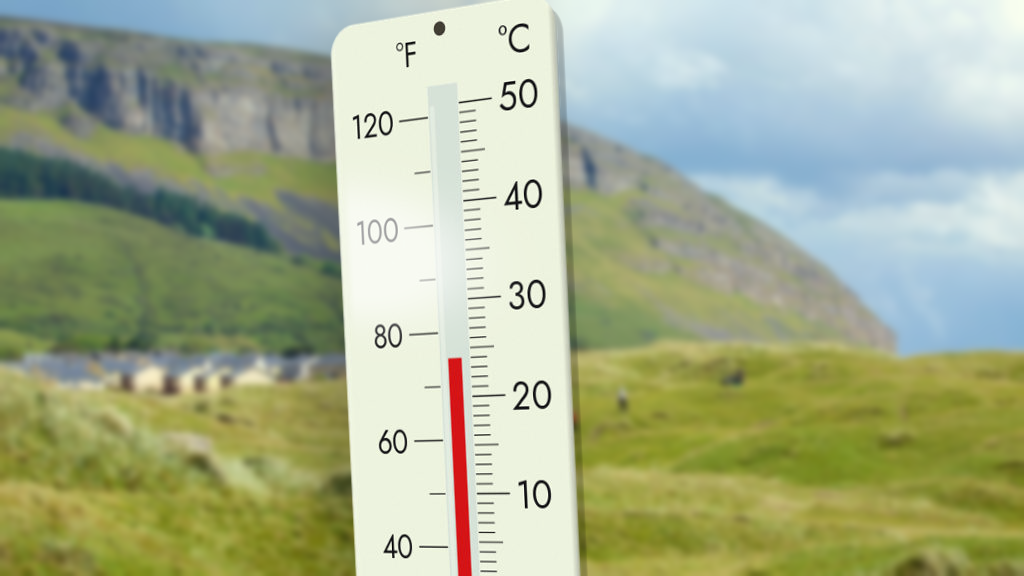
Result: 24 °C
